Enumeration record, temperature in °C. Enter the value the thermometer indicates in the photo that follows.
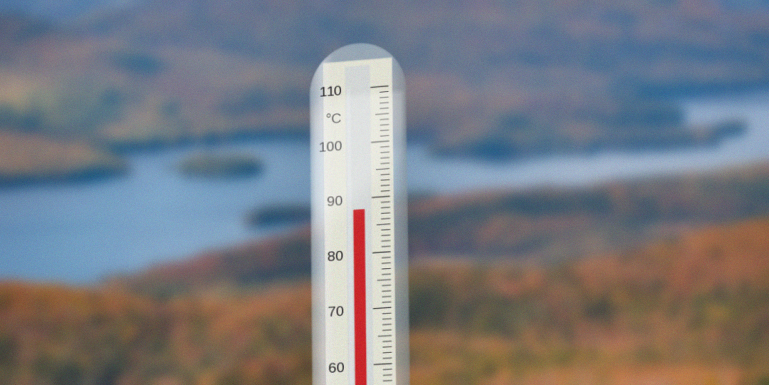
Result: 88 °C
